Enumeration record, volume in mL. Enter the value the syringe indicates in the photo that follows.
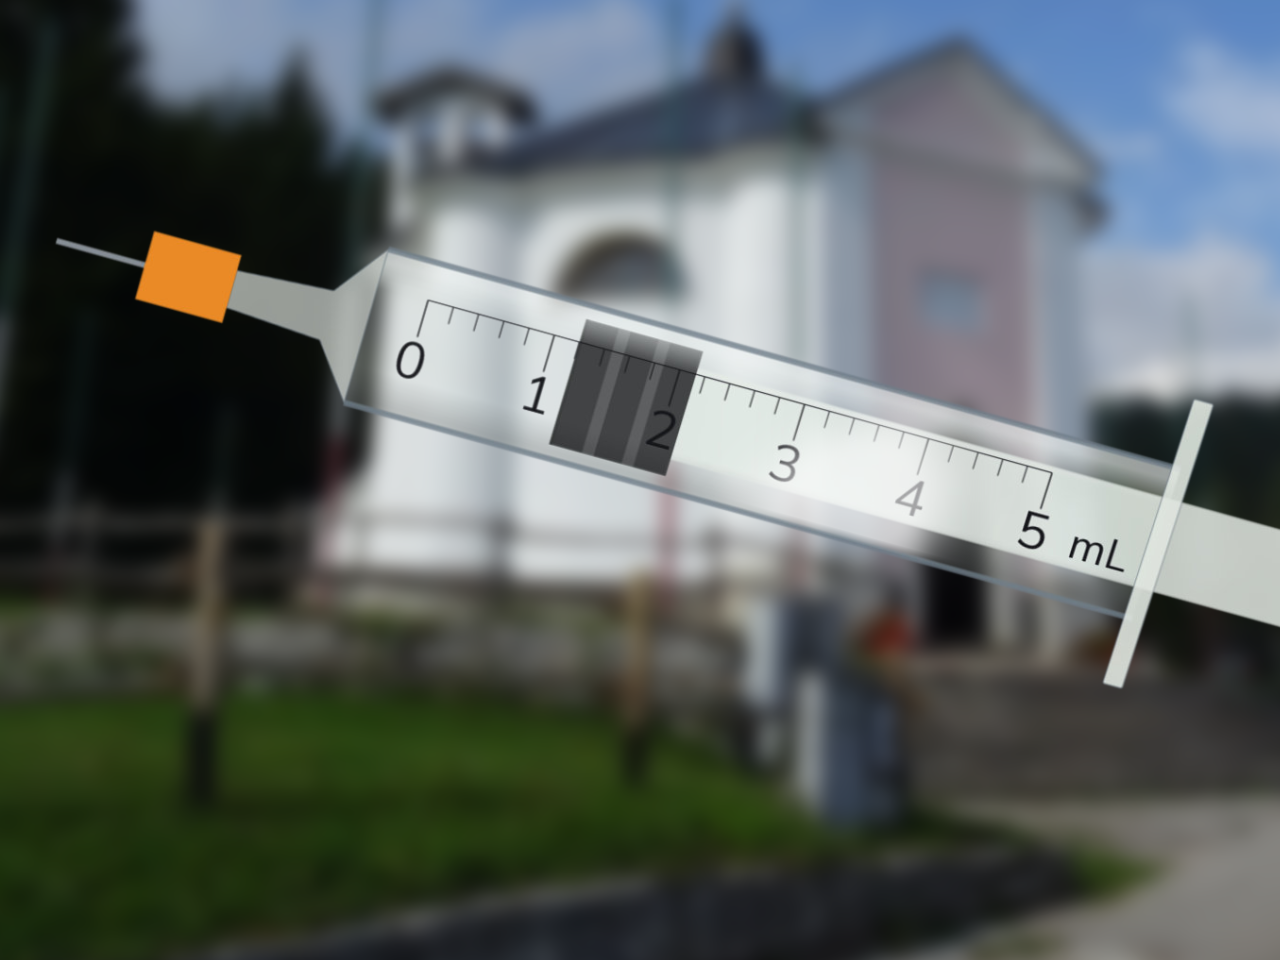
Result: 1.2 mL
